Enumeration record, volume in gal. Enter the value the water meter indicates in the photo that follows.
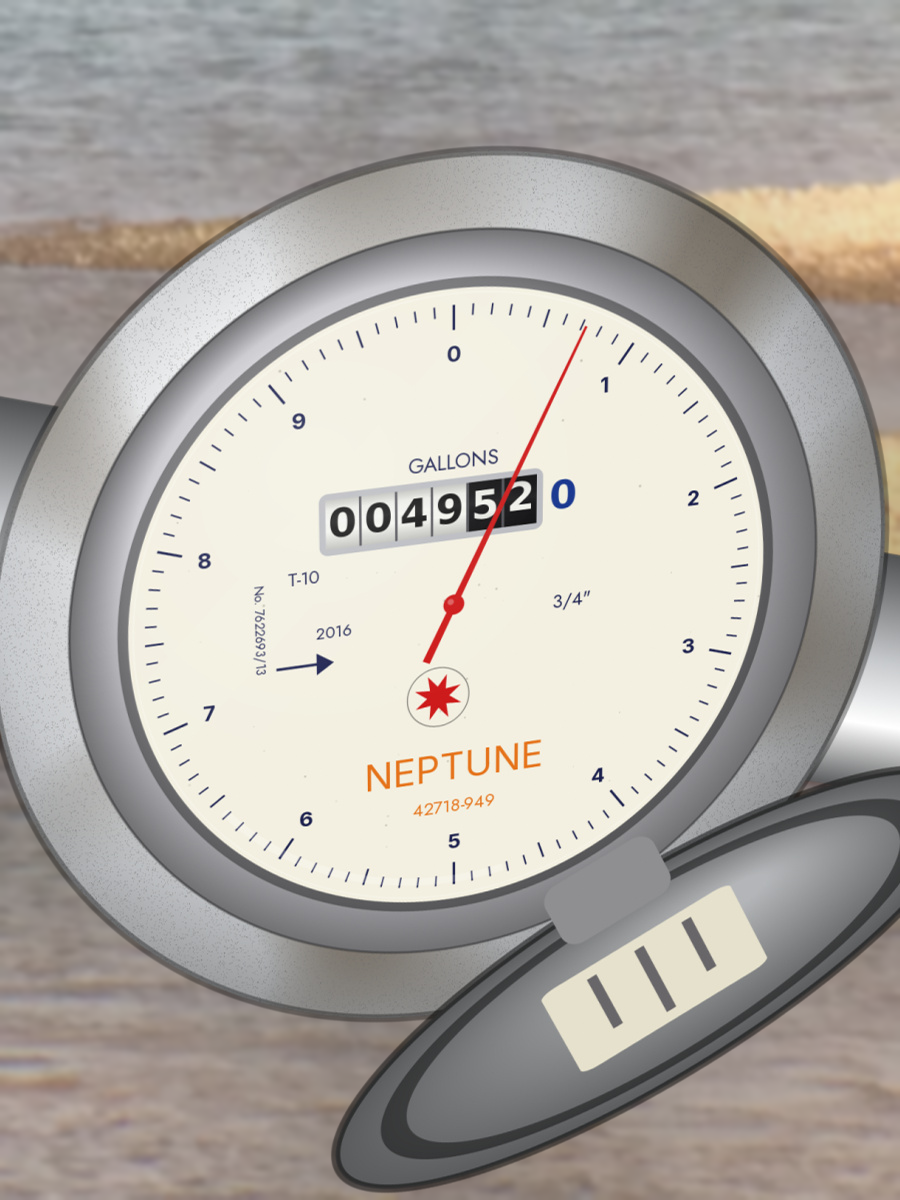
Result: 49520.7 gal
